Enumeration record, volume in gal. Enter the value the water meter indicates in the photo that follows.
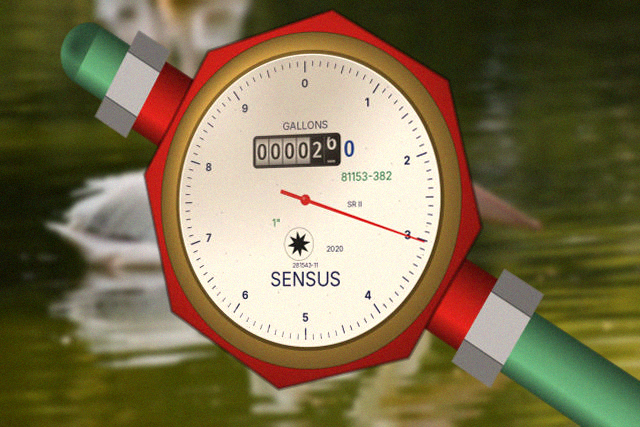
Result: 263.0 gal
